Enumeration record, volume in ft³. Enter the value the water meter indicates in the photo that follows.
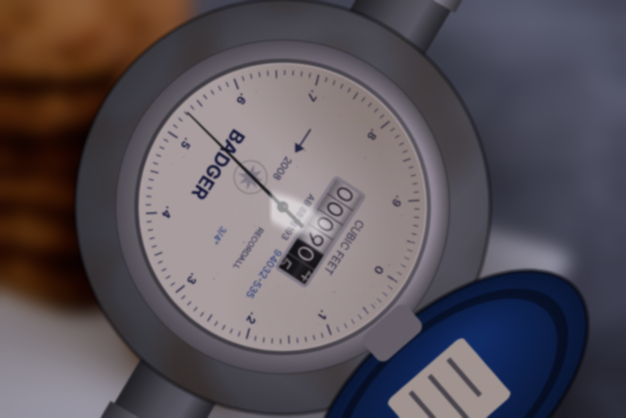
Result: 904.53 ft³
